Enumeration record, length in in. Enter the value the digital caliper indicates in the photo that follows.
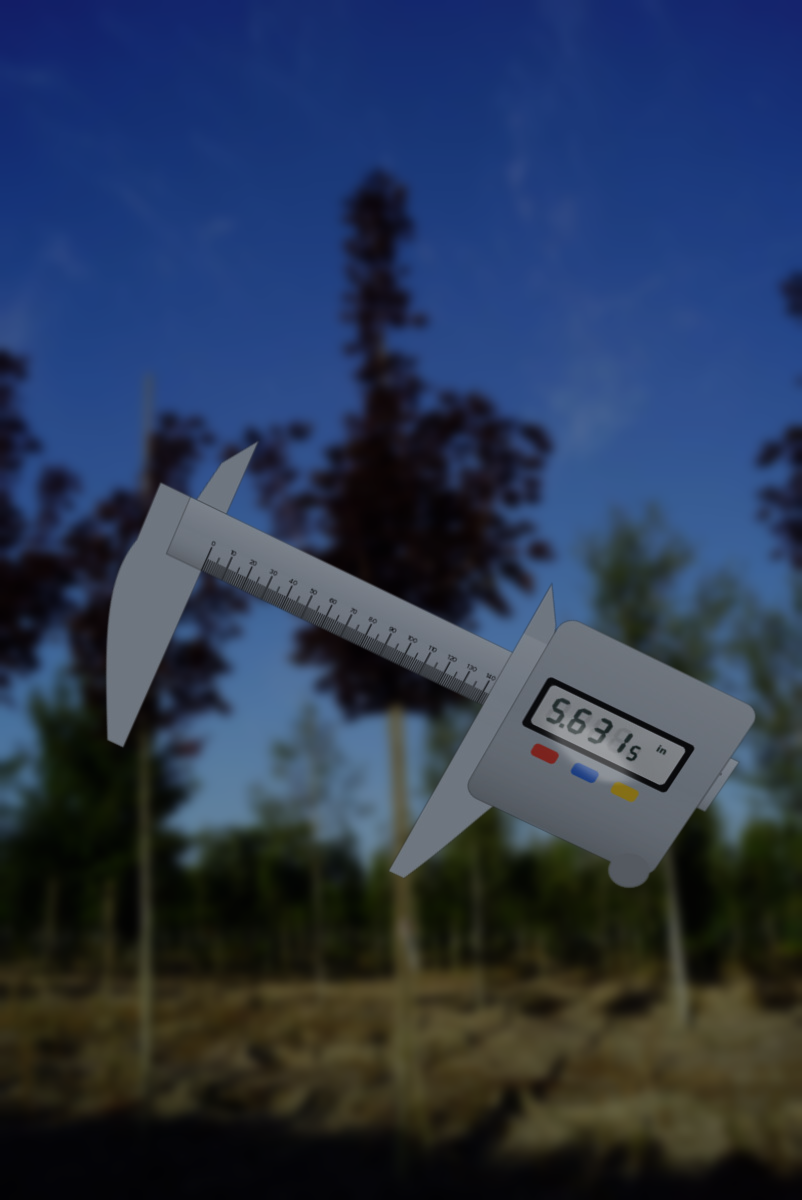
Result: 5.6315 in
